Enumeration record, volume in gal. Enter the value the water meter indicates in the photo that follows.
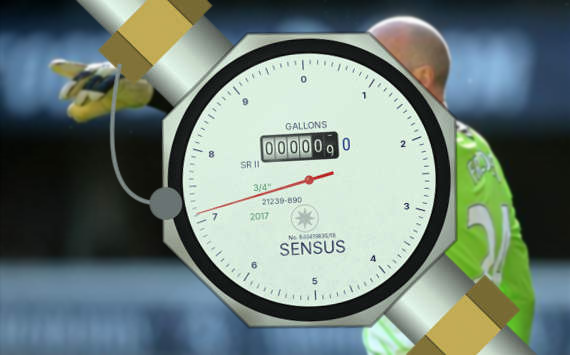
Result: 87.1 gal
